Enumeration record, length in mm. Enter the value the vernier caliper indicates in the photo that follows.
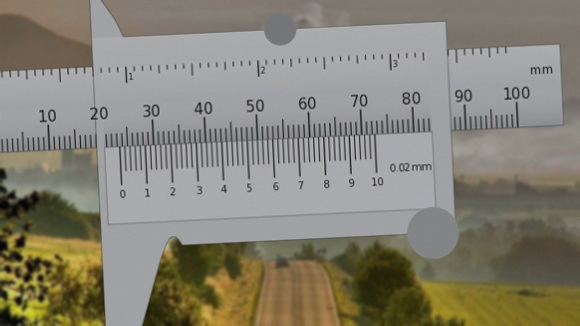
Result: 23.5 mm
